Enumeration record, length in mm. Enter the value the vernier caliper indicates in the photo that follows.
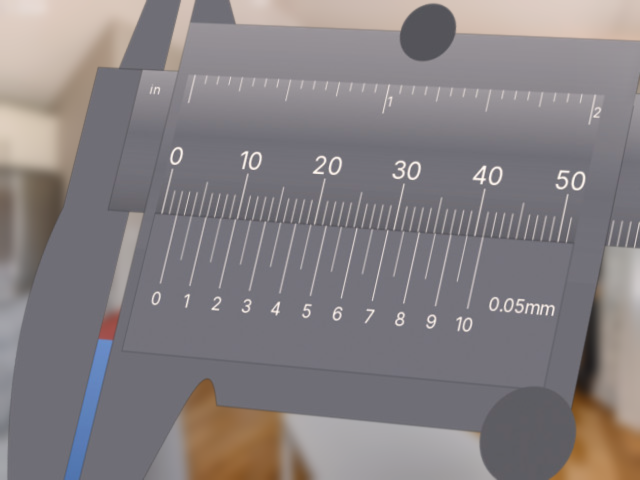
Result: 2.0 mm
